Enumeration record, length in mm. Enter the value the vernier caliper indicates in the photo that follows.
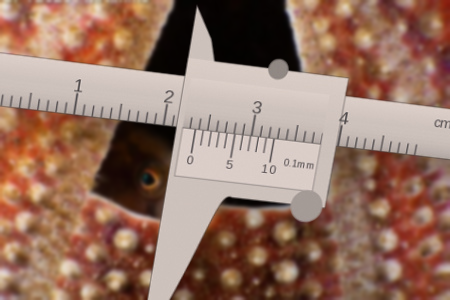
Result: 23.6 mm
